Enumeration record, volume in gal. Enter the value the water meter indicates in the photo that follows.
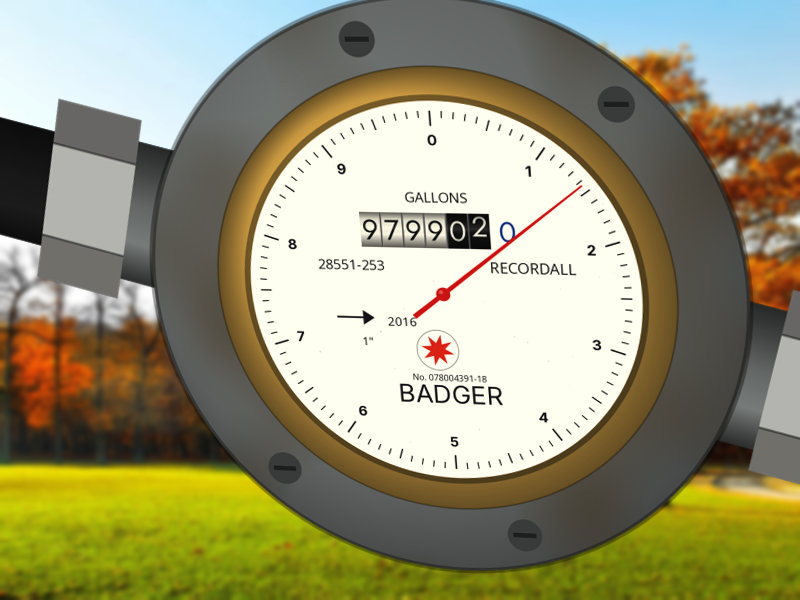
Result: 9799021.4 gal
